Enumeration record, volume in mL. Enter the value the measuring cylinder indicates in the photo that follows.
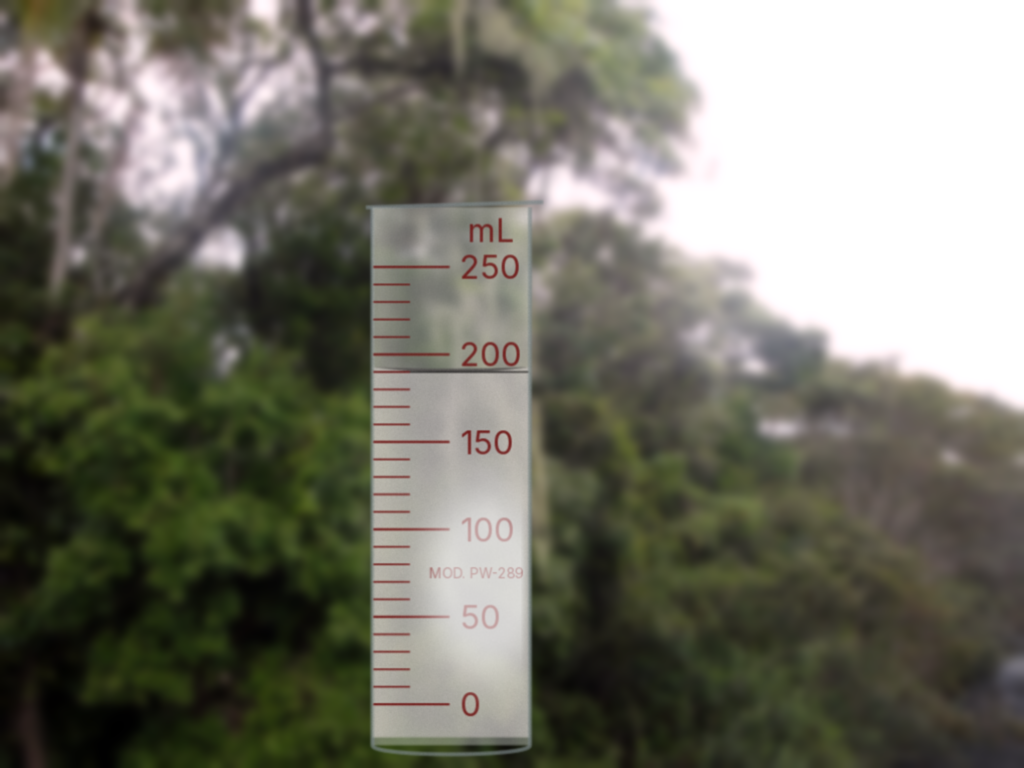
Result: 190 mL
